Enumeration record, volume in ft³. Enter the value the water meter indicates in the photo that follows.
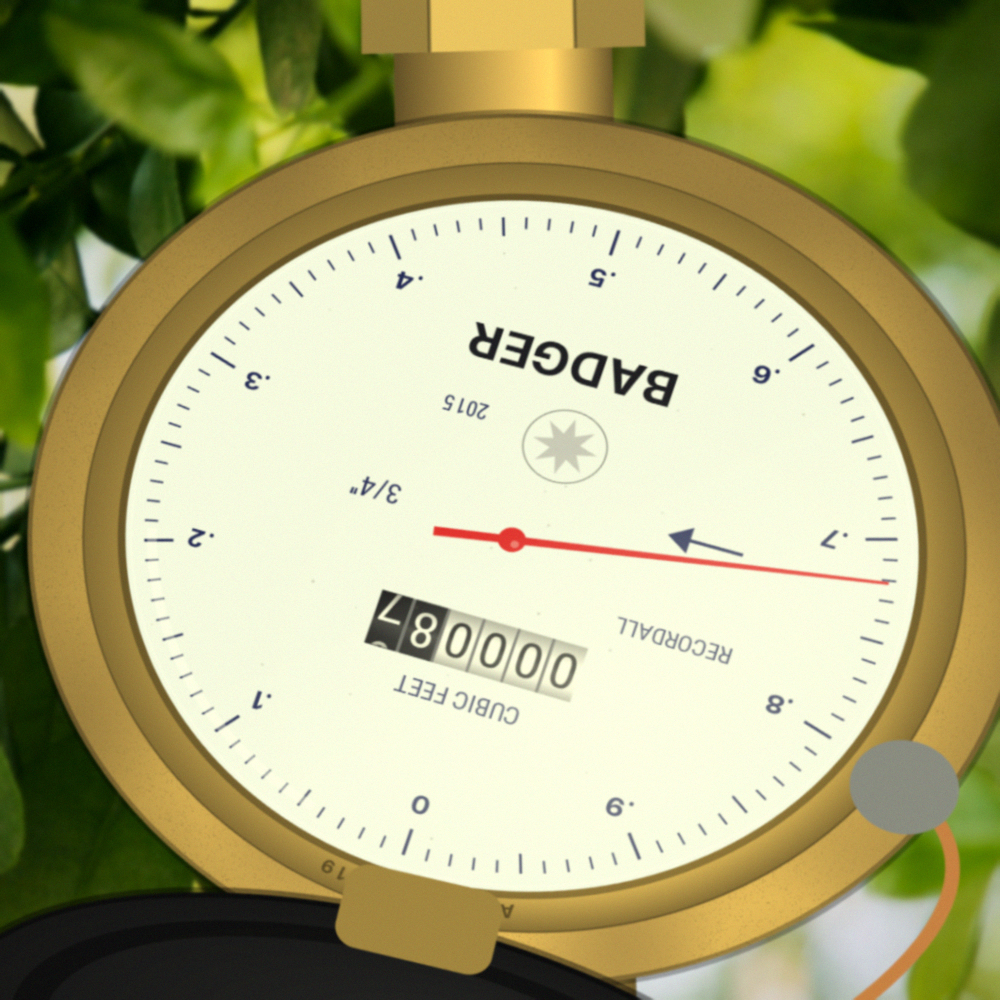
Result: 86.72 ft³
